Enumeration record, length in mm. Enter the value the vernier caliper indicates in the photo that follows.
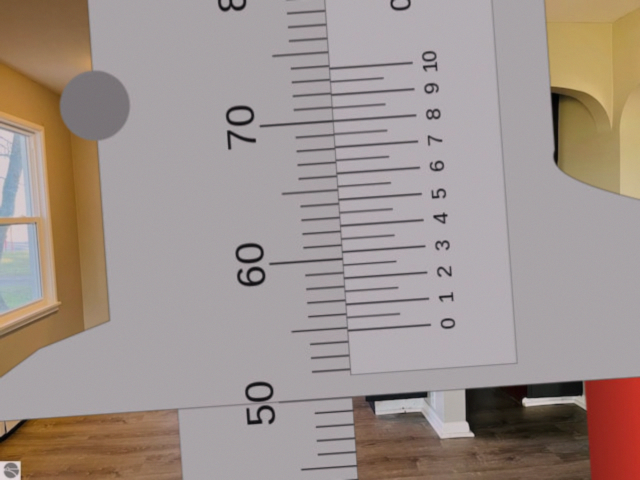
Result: 54.8 mm
